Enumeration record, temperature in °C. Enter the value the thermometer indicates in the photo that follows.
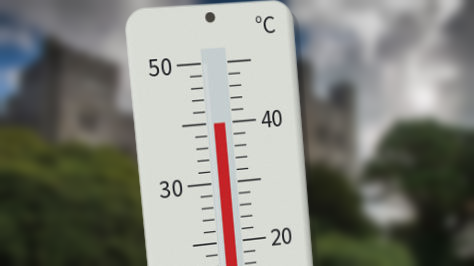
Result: 40 °C
